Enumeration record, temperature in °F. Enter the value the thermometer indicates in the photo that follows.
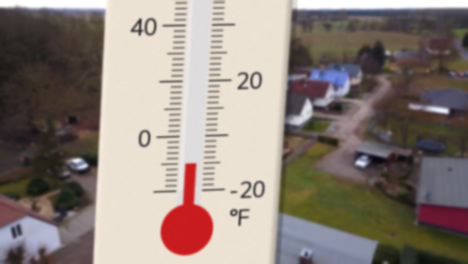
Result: -10 °F
